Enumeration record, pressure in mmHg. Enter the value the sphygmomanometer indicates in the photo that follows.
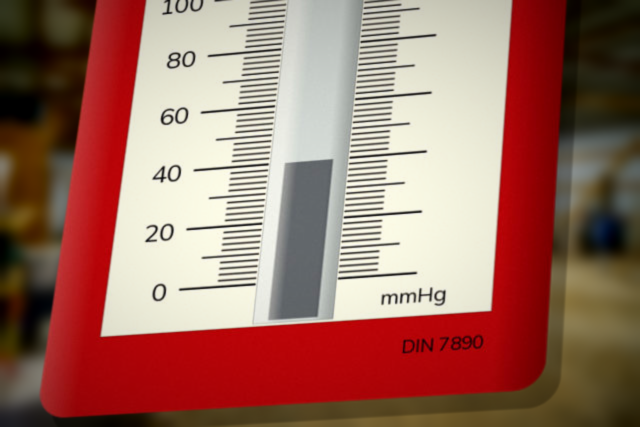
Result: 40 mmHg
